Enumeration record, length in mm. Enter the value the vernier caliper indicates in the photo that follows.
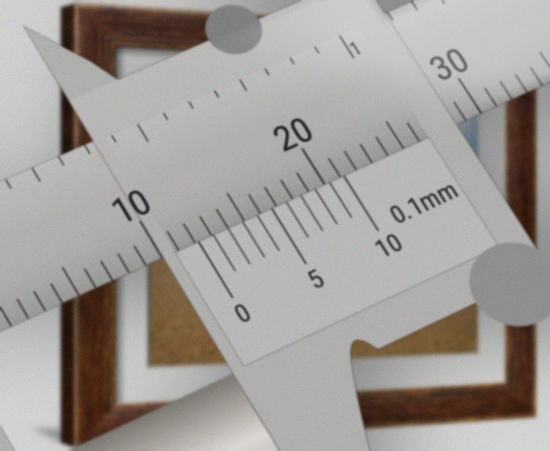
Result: 12.2 mm
